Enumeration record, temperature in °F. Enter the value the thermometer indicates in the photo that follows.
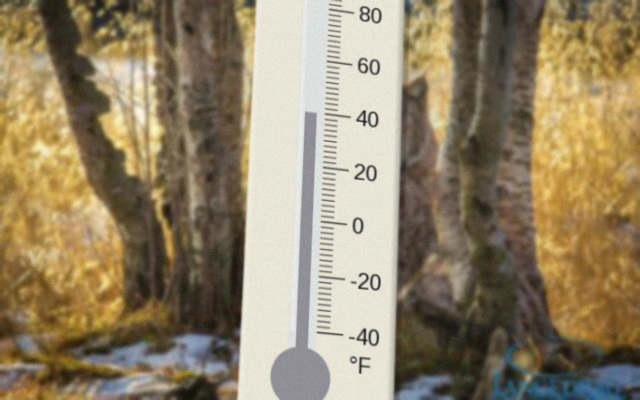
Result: 40 °F
